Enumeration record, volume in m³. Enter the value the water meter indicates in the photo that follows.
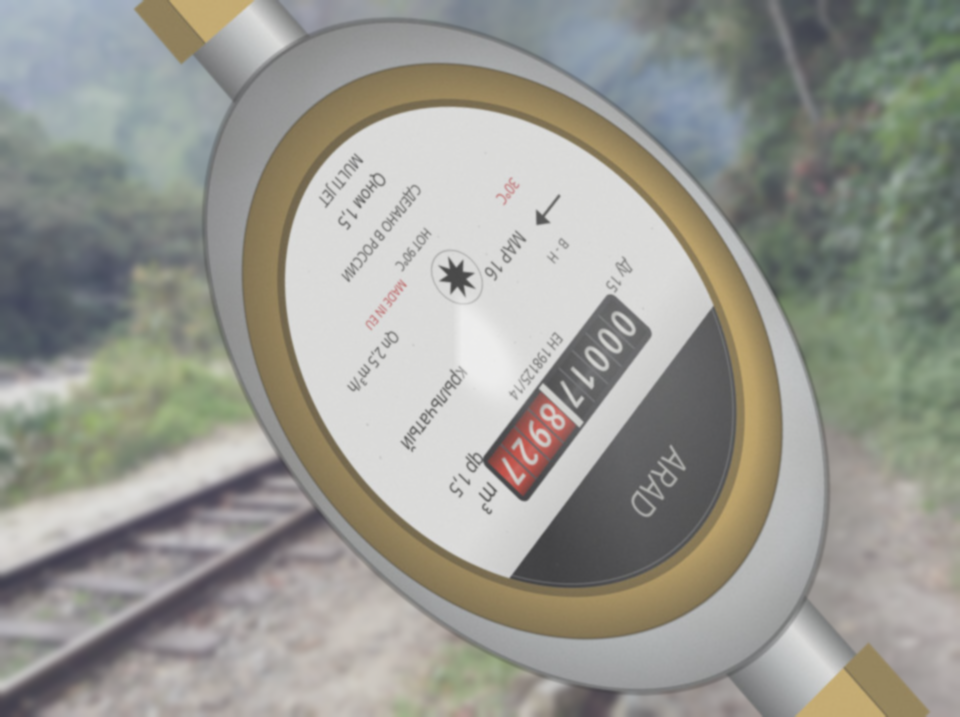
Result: 17.8927 m³
